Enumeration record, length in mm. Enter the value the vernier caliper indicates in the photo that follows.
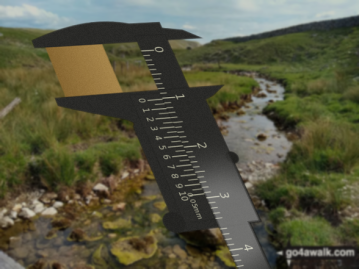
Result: 10.2 mm
